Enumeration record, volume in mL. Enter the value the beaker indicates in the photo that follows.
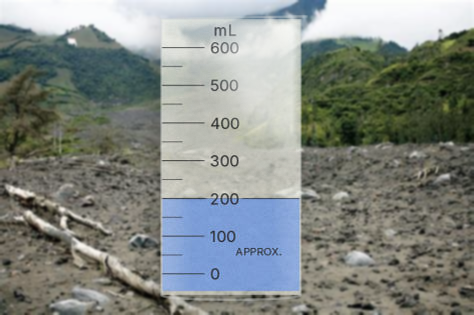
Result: 200 mL
